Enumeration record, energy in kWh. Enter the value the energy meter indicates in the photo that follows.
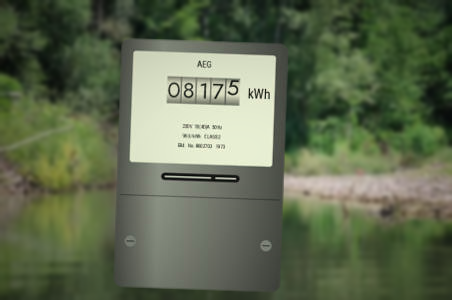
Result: 8175 kWh
